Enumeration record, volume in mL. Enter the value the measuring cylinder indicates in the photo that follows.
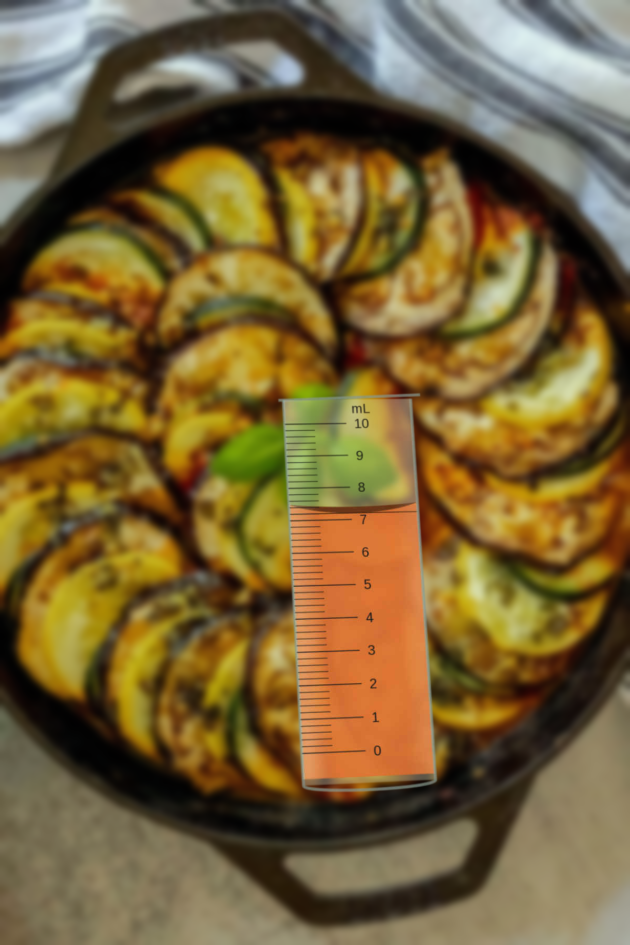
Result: 7.2 mL
